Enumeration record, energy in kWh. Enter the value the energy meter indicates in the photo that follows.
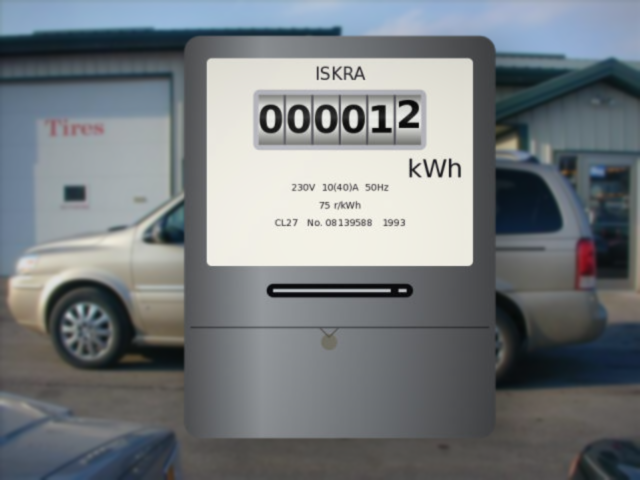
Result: 12 kWh
